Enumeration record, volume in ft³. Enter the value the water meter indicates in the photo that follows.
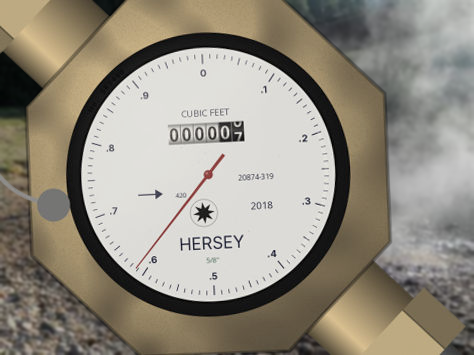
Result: 6.61 ft³
